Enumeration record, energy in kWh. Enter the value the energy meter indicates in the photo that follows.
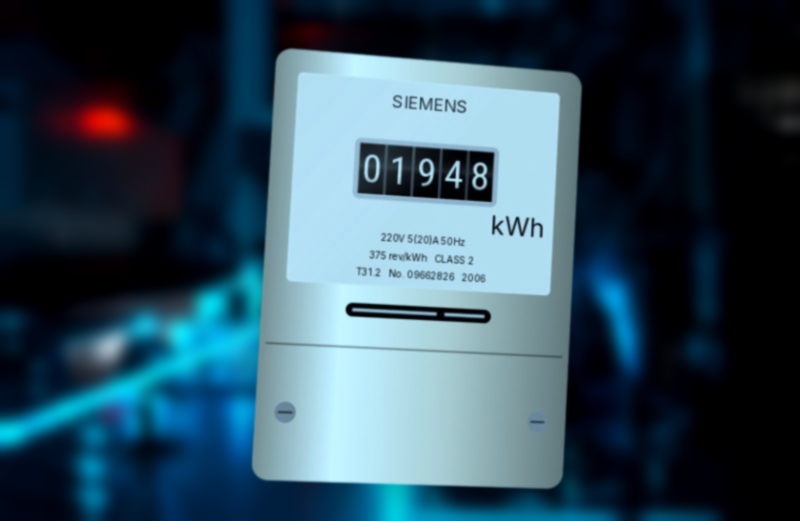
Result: 1948 kWh
